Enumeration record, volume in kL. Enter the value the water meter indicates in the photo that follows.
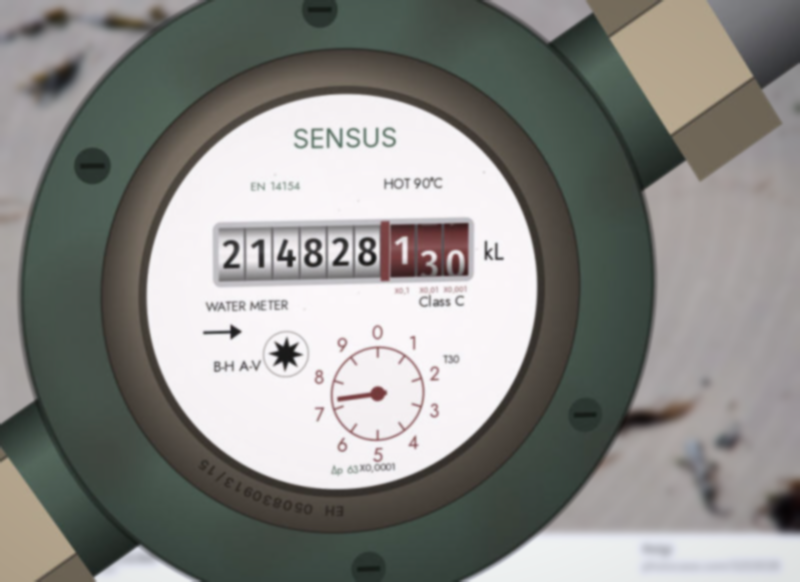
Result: 214828.1297 kL
